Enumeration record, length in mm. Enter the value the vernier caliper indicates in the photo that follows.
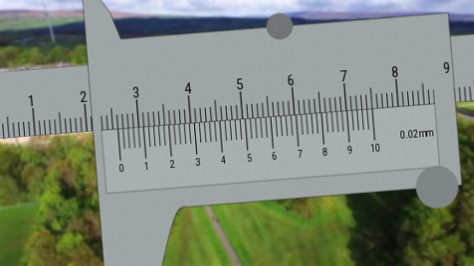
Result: 26.0 mm
